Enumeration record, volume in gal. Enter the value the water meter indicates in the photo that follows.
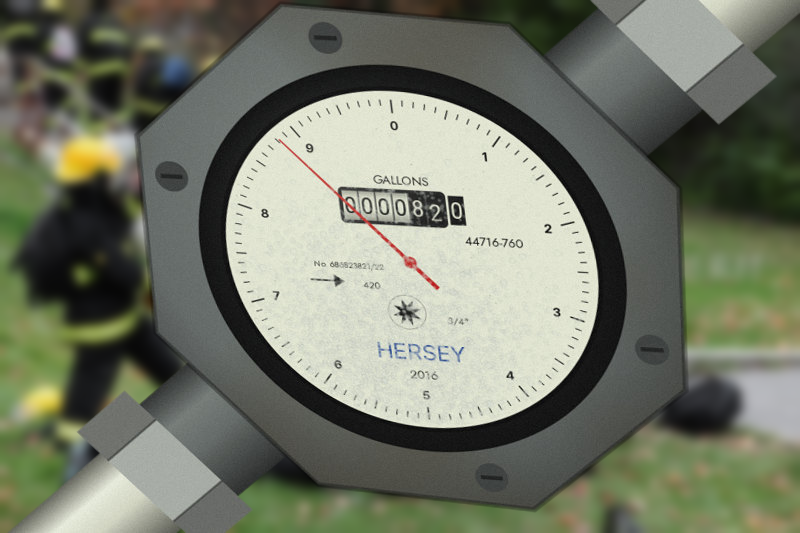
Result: 818.8 gal
